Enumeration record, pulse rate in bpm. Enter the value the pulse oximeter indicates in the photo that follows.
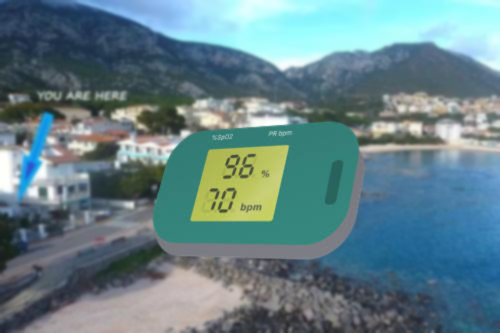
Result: 70 bpm
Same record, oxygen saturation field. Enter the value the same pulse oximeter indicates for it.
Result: 96 %
